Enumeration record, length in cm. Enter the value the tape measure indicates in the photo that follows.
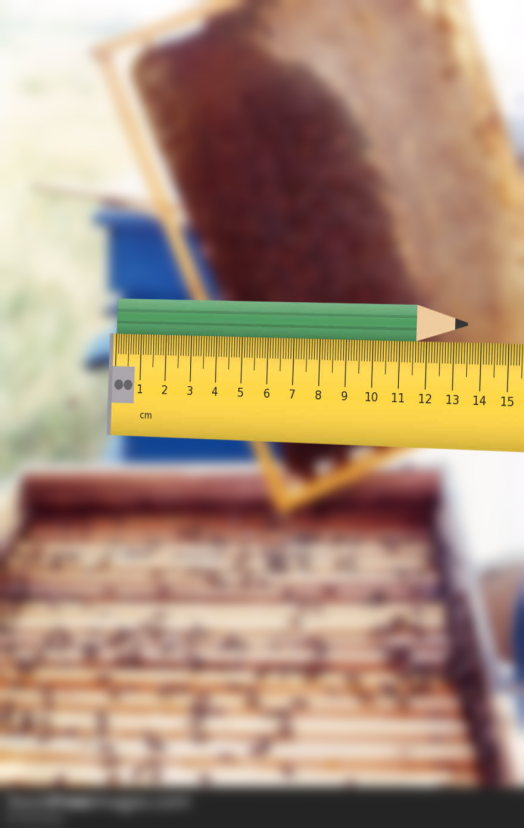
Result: 13.5 cm
